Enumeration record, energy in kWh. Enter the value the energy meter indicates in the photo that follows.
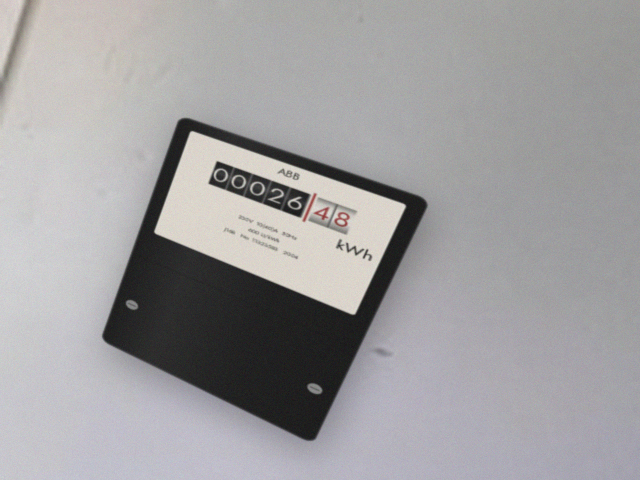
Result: 26.48 kWh
